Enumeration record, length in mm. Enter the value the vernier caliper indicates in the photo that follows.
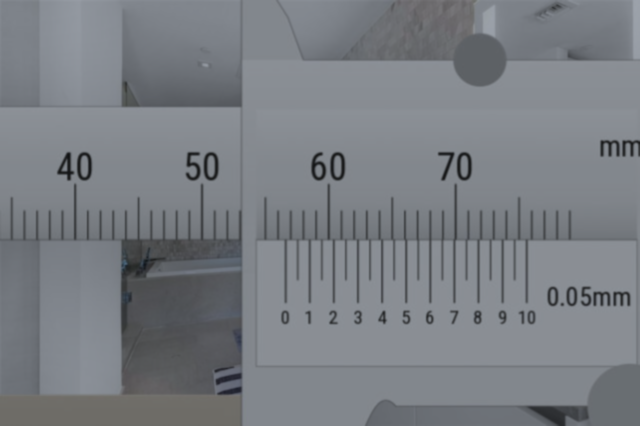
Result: 56.6 mm
